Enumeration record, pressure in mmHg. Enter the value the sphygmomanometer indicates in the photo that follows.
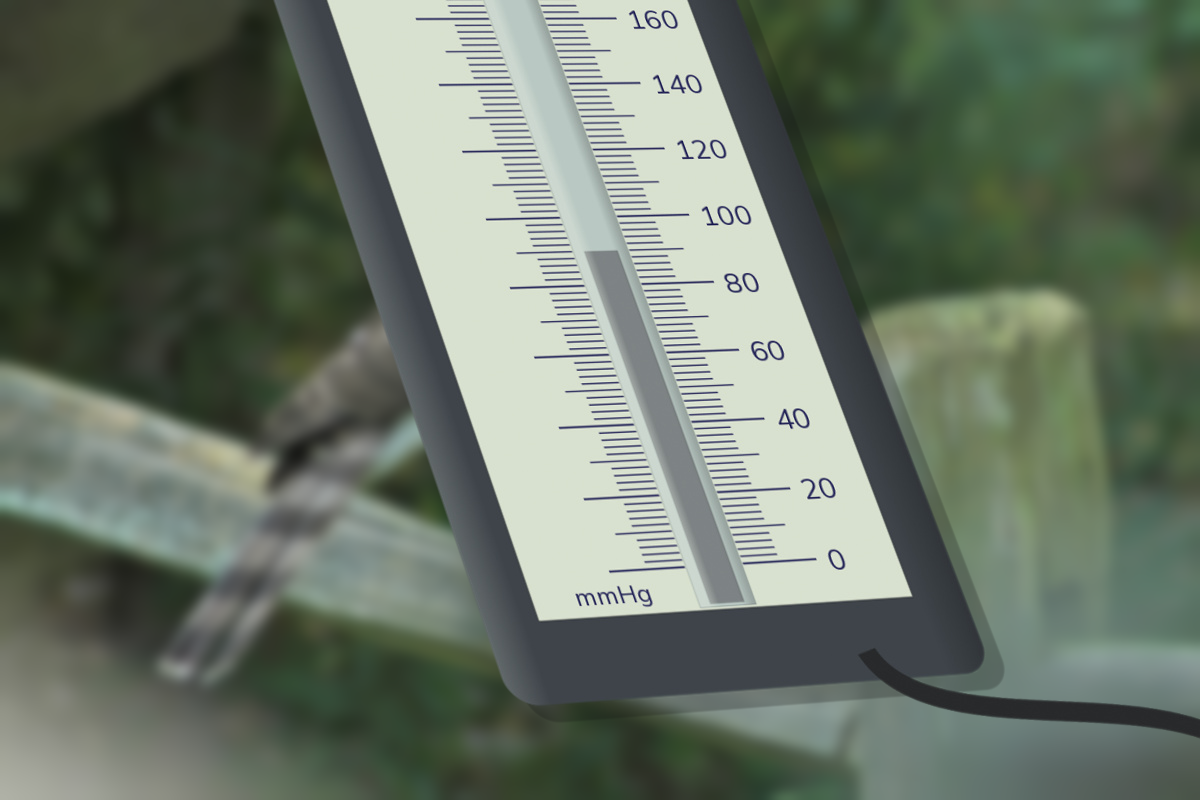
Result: 90 mmHg
